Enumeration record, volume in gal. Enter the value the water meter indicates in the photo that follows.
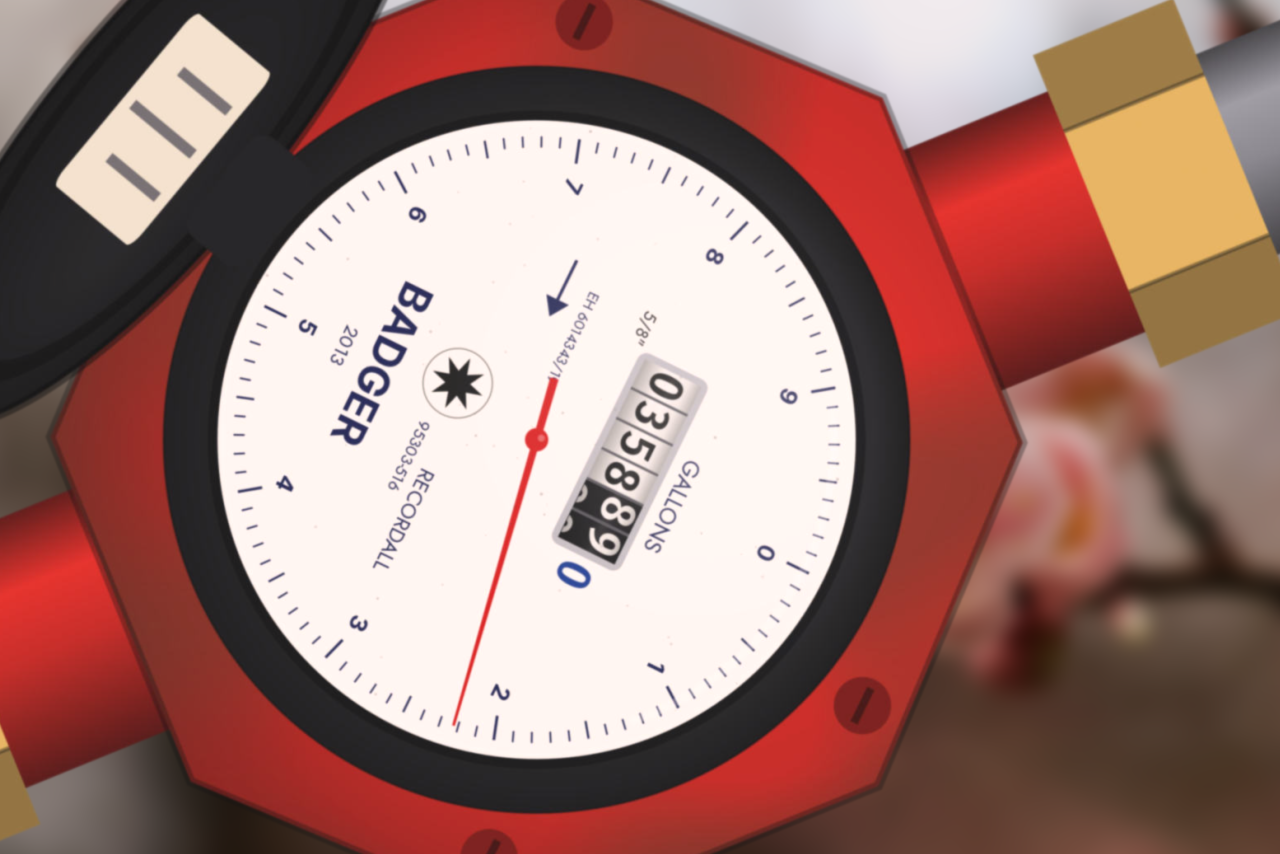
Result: 358892.2 gal
